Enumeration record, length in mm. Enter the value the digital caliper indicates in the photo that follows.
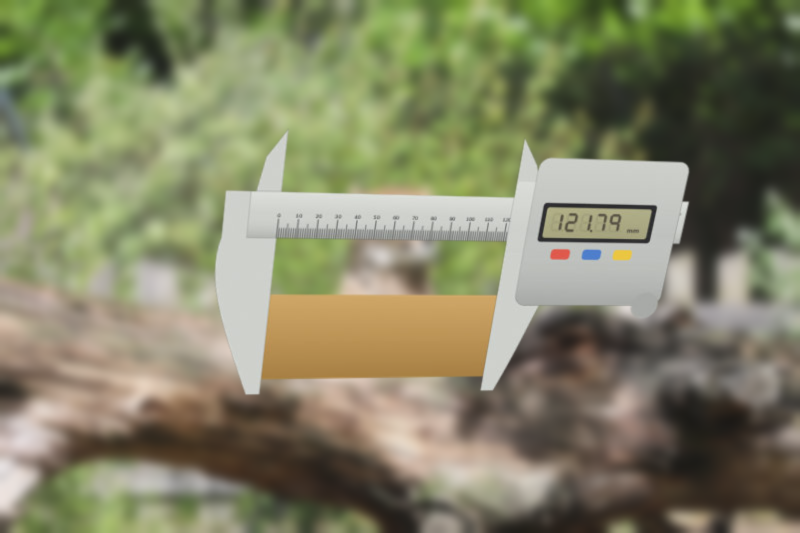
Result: 121.79 mm
